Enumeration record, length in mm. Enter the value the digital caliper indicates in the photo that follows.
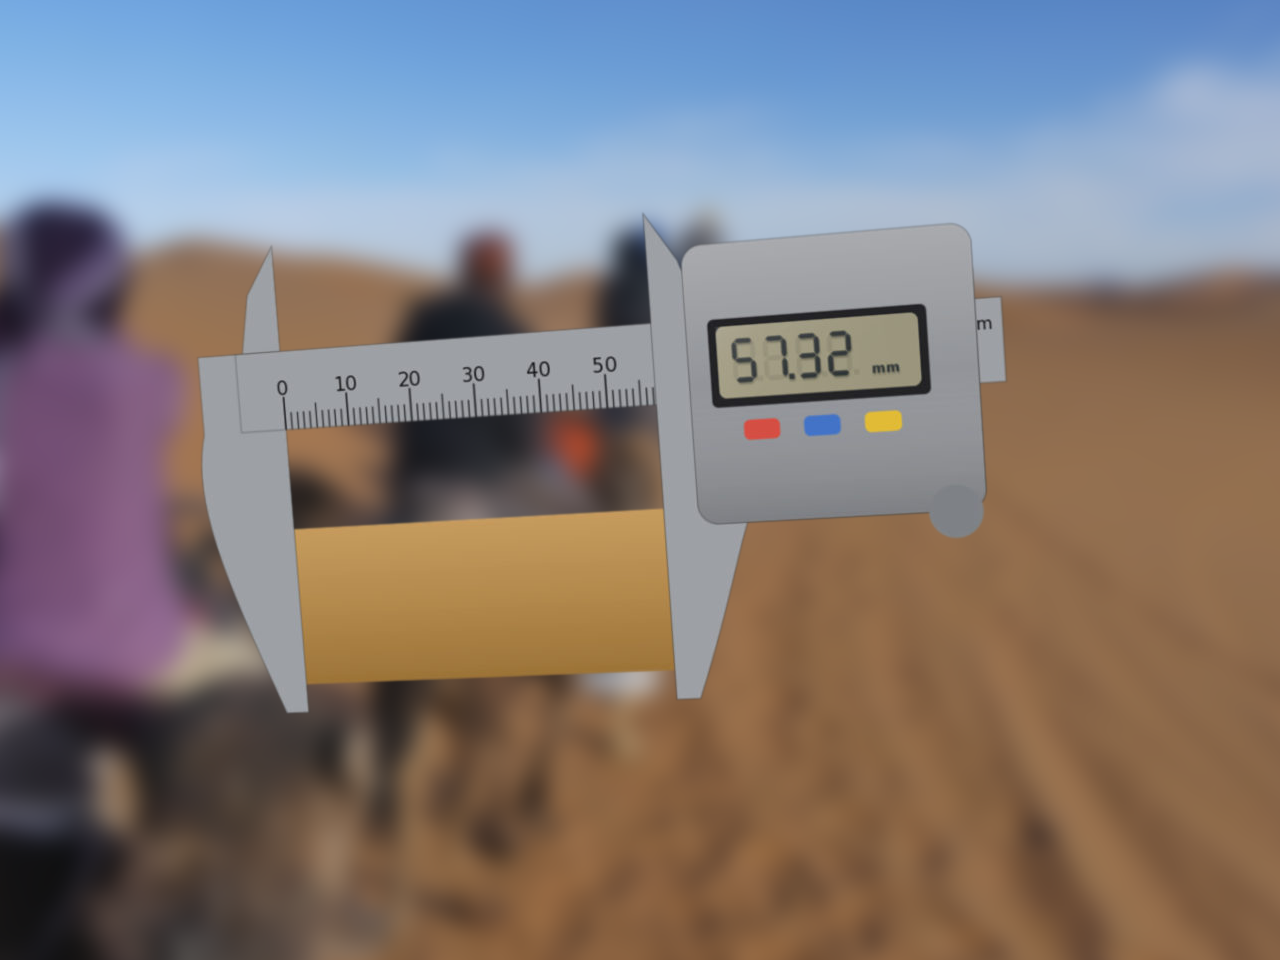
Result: 57.32 mm
